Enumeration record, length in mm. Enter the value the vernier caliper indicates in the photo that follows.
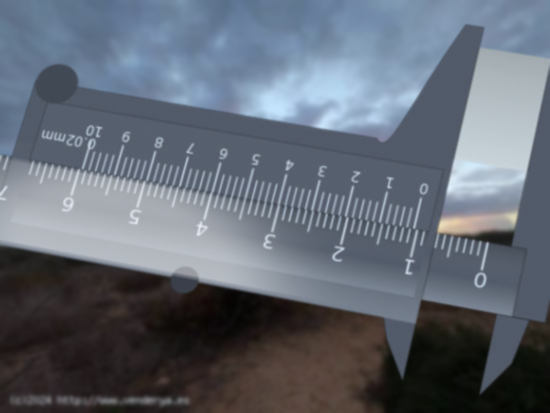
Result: 10.5 mm
